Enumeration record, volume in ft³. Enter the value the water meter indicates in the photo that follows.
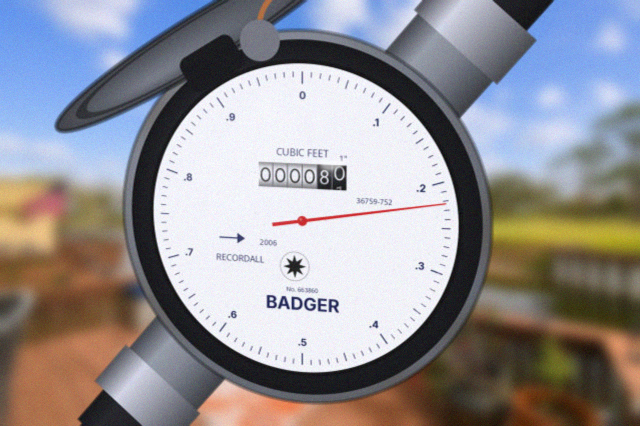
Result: 80.22 ft³
